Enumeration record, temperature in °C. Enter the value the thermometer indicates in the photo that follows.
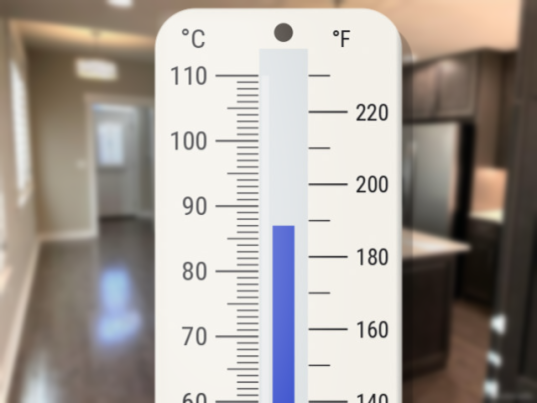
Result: 87 °C
